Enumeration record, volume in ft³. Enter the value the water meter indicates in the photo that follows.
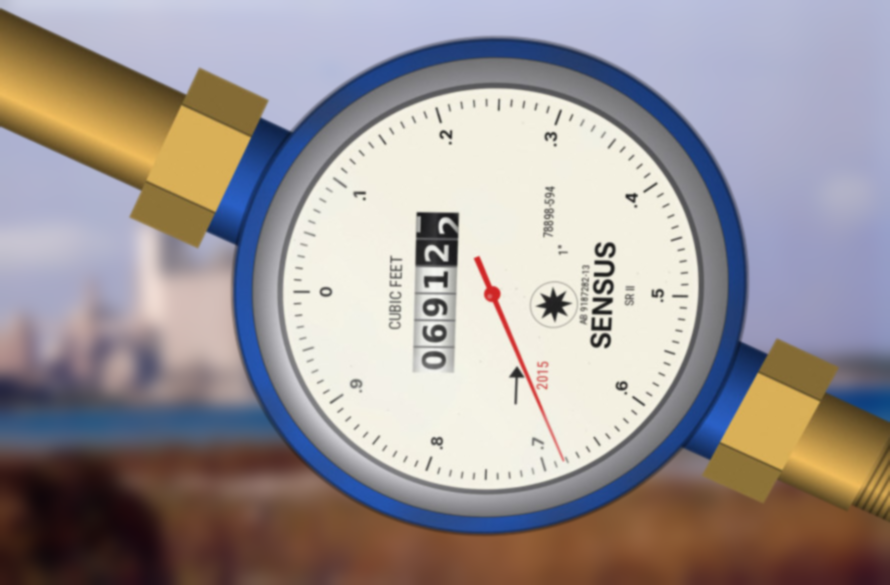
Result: 69121.68 ft³
